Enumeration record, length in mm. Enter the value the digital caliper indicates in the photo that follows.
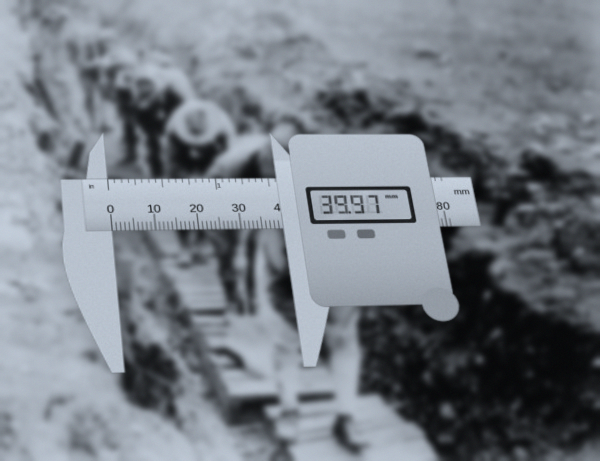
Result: 39.97 mm
